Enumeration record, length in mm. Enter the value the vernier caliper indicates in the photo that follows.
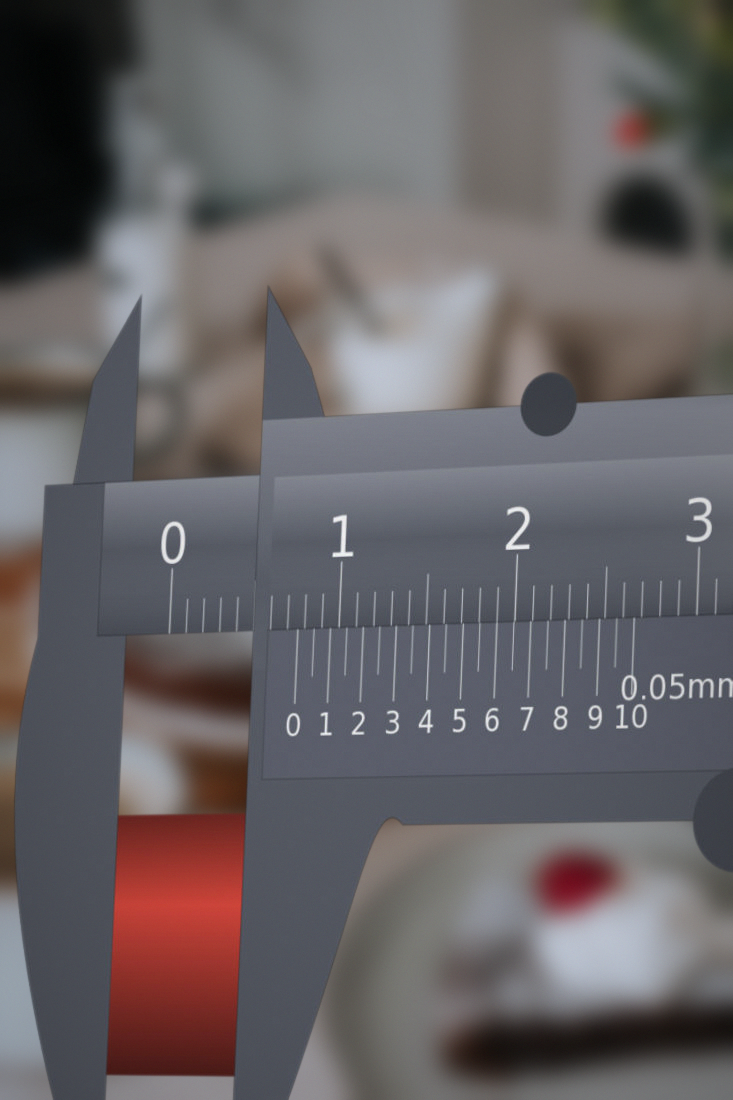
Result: 7.6 mm
